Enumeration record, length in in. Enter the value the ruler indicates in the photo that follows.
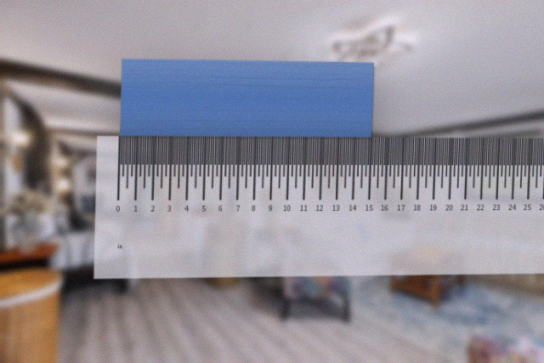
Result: 15 in
